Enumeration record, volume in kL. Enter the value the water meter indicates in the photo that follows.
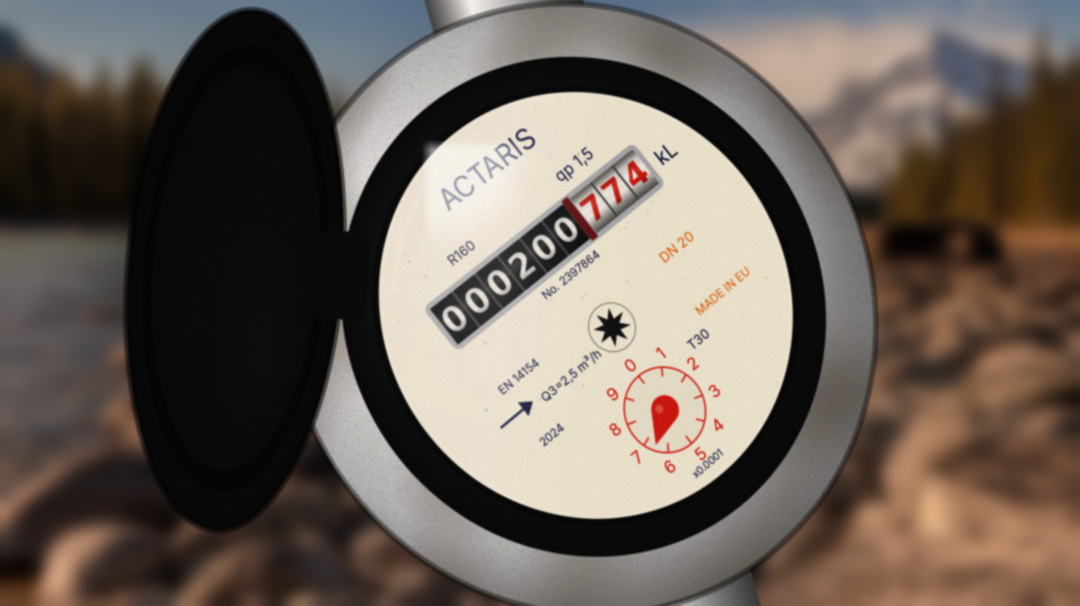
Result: 200.7746 kL
